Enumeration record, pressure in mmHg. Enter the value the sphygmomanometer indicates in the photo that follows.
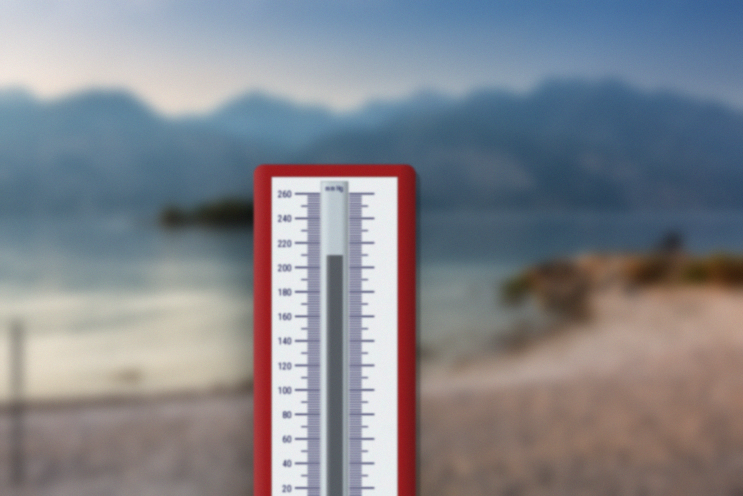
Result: 210 mmHg
